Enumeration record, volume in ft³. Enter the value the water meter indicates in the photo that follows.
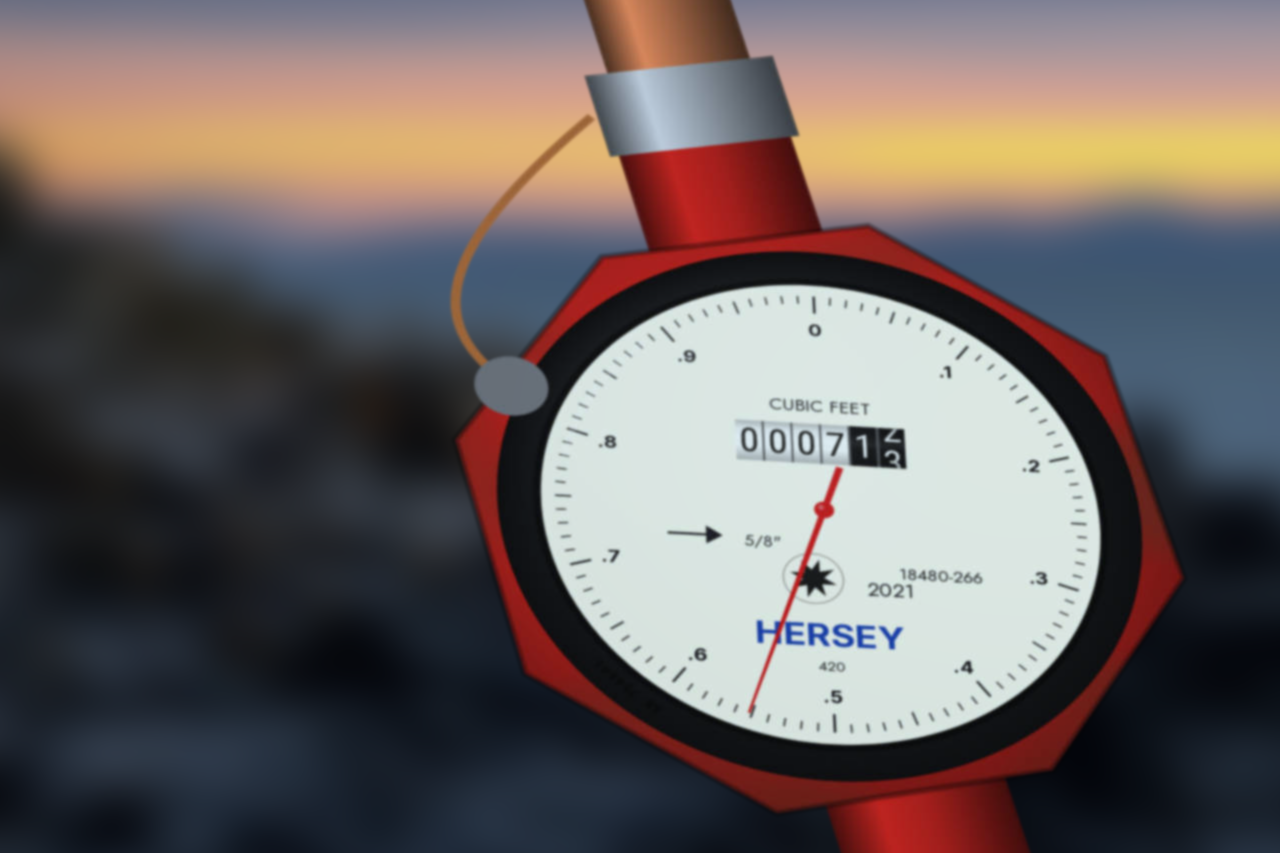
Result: 712.55 ft³
